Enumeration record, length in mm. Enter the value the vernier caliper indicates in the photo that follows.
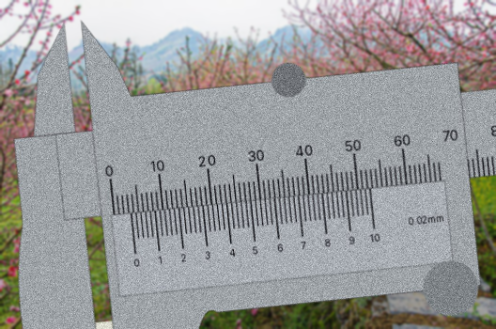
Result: 3.5 mm
